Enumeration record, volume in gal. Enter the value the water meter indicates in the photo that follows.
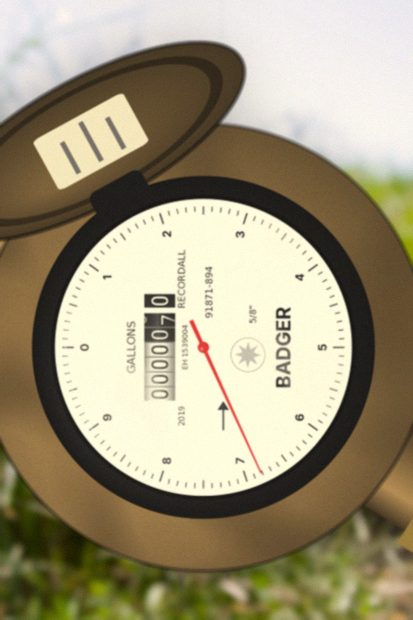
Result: 66.8 gal
